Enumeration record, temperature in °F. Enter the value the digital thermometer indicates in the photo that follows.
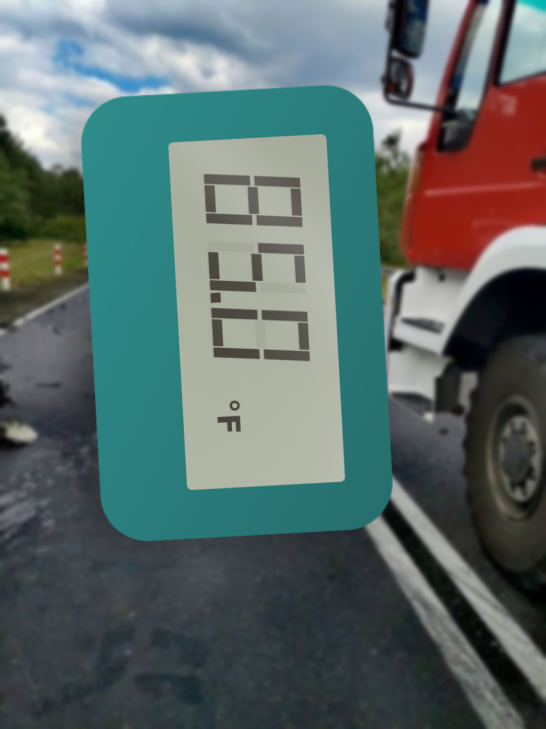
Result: 85.0 °F
